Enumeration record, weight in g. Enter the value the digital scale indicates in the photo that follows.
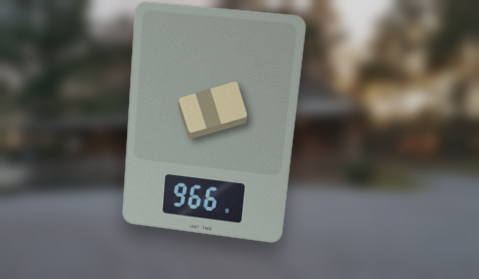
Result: 966 g
